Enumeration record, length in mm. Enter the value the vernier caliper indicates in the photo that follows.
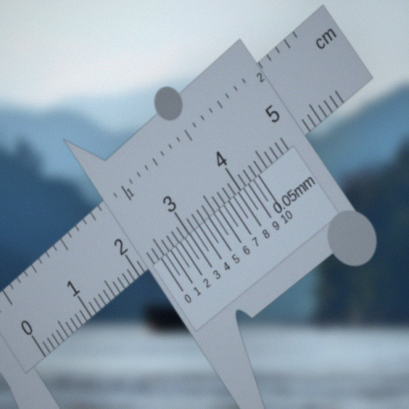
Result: 24.4 mm
